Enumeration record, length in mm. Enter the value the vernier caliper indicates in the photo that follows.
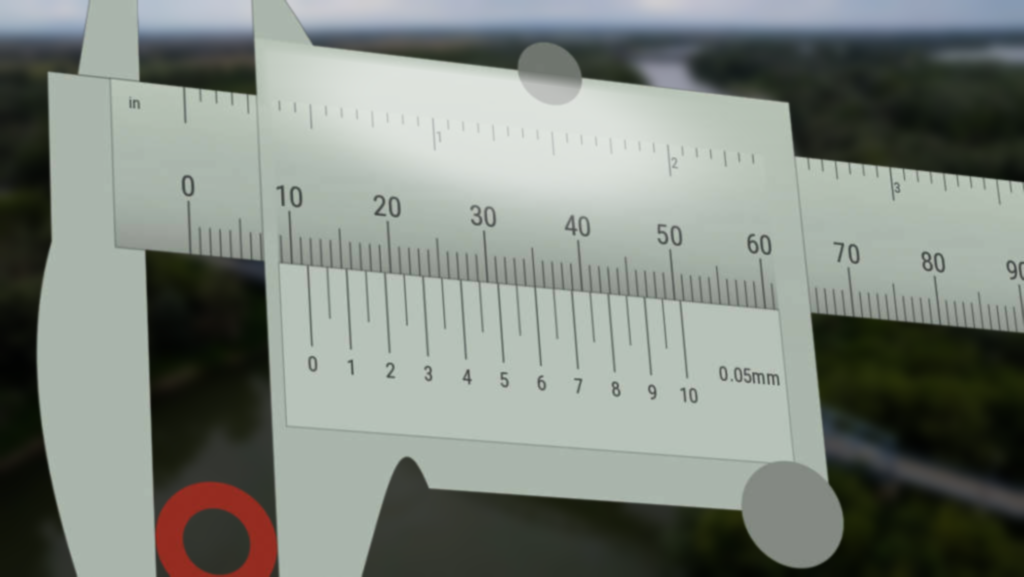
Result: 11.6 mm
